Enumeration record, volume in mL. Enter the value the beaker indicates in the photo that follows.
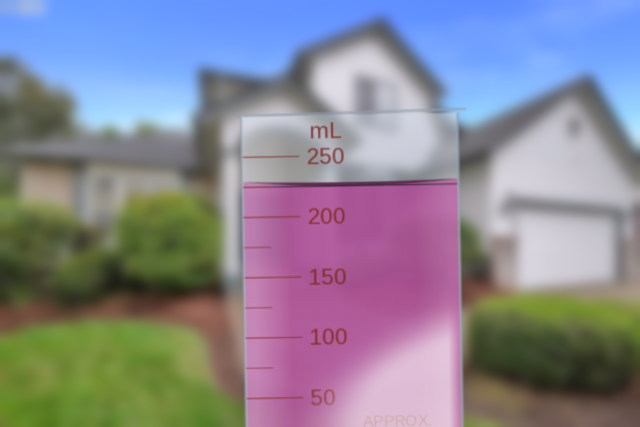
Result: 225 mL
